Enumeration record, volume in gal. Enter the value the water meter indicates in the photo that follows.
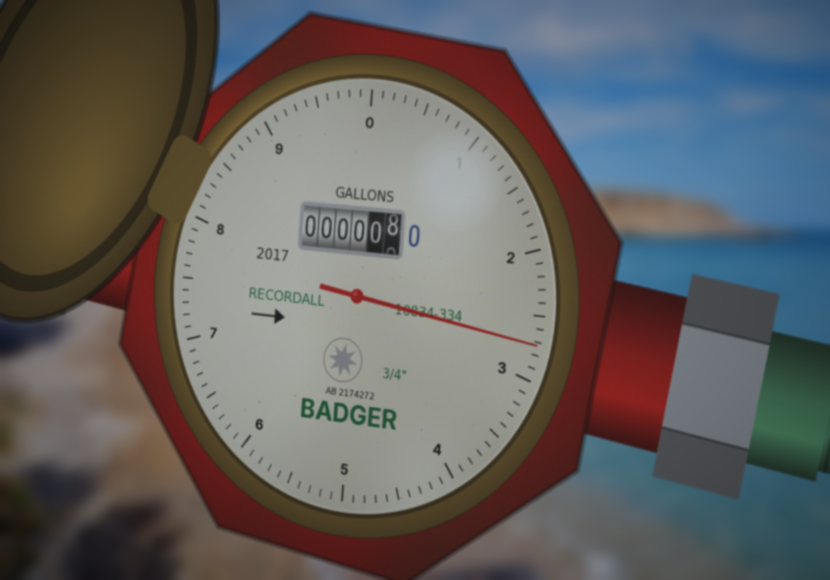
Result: 82.7 gal
